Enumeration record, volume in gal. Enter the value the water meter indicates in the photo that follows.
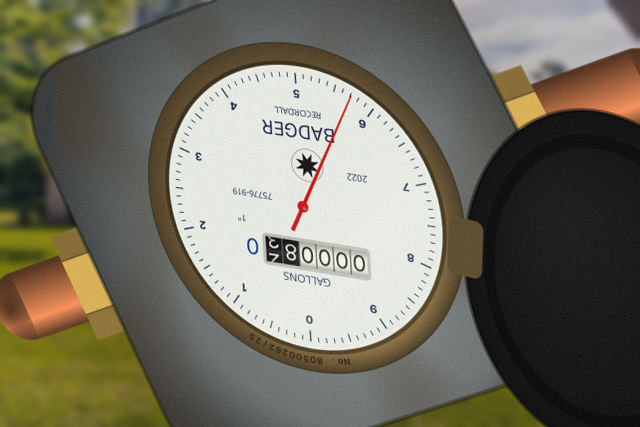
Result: 825.7 gal
